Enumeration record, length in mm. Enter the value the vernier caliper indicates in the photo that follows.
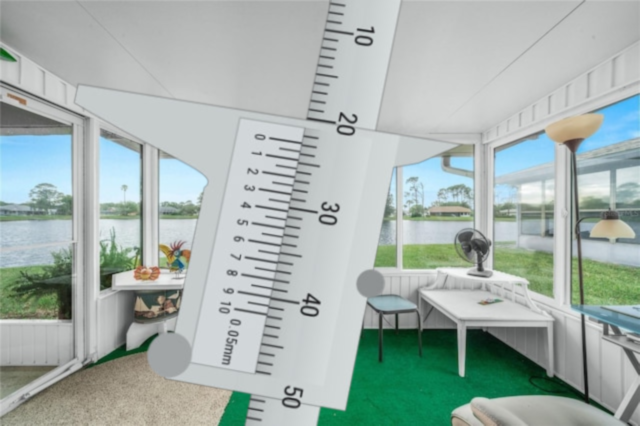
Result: 22.8 mm
